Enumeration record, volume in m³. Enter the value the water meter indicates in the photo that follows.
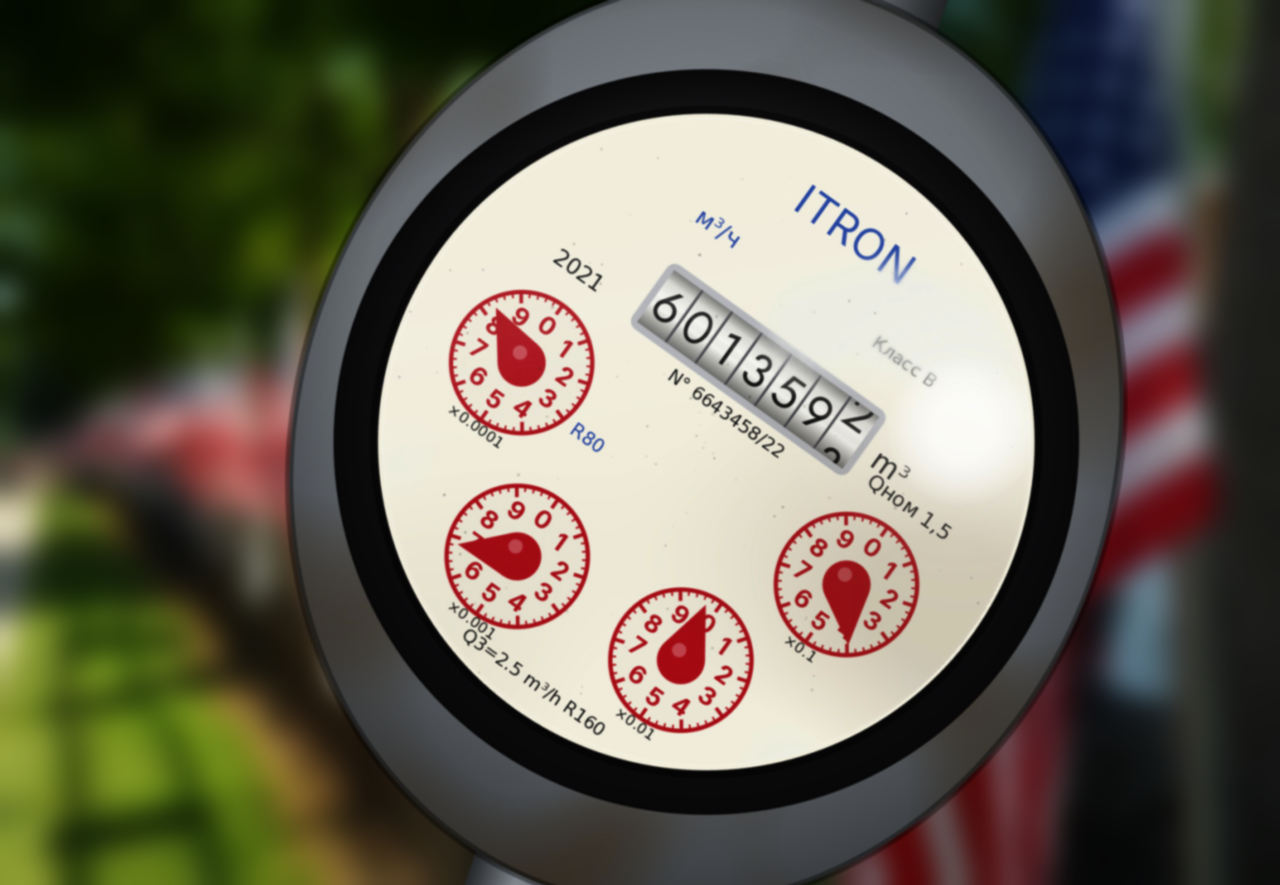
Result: 6013592.3968 m³
